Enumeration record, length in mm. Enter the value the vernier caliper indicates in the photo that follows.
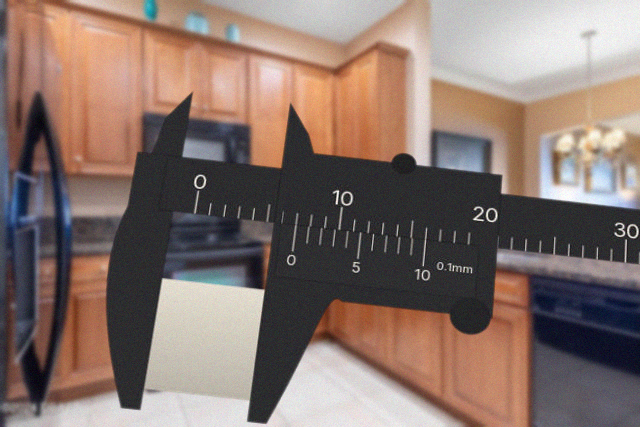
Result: 7.0 mm
